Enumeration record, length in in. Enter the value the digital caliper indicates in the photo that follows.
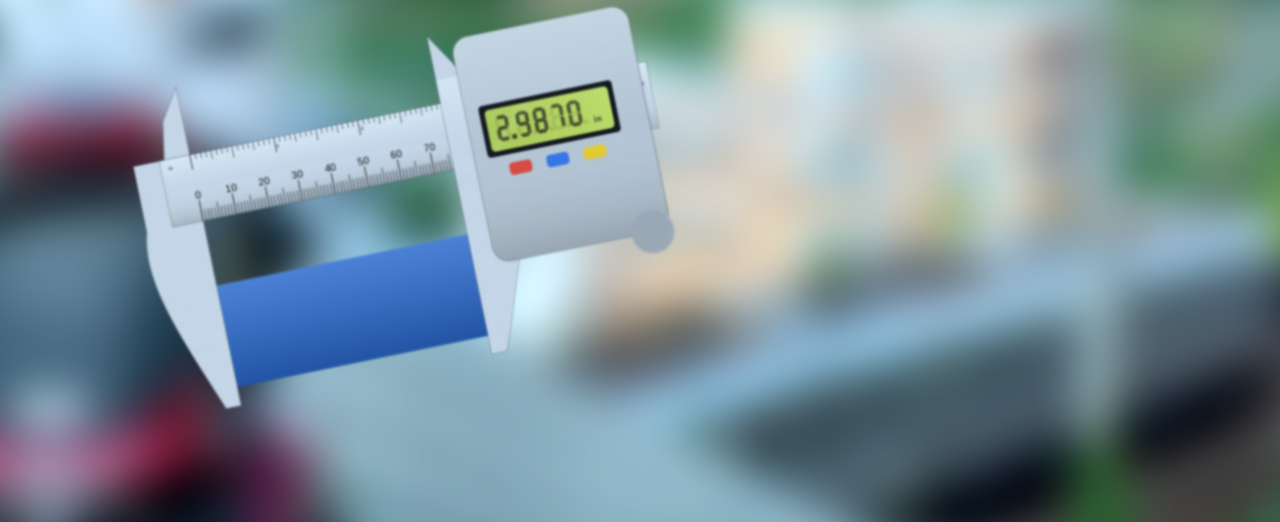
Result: 2.9870 in
